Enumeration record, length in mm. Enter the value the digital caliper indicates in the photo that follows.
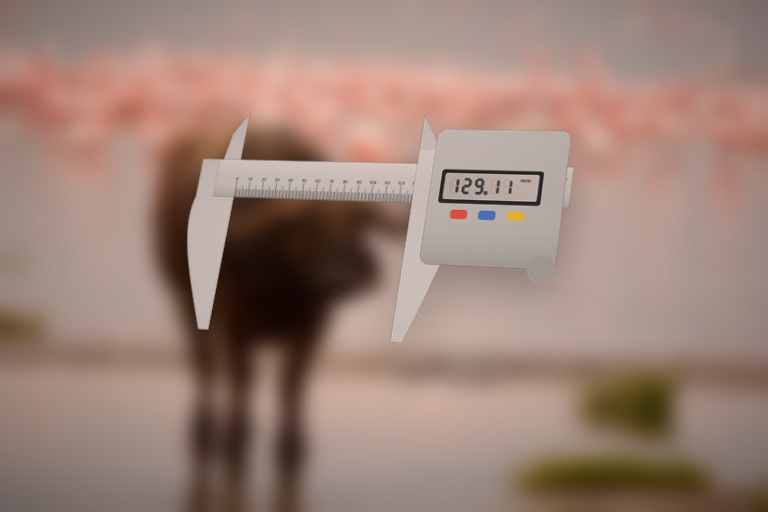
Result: 129.11 mm
